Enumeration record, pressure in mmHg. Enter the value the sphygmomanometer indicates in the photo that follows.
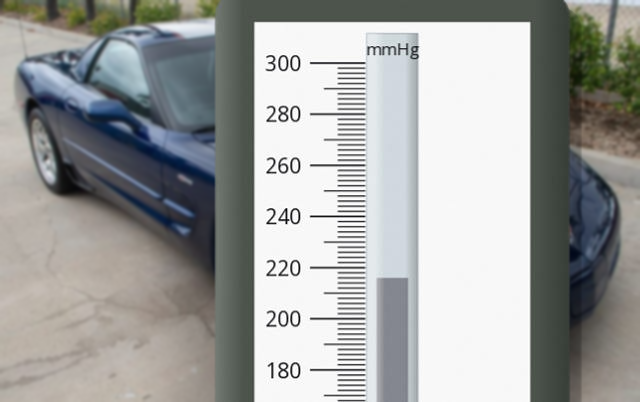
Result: 216 mmHg
